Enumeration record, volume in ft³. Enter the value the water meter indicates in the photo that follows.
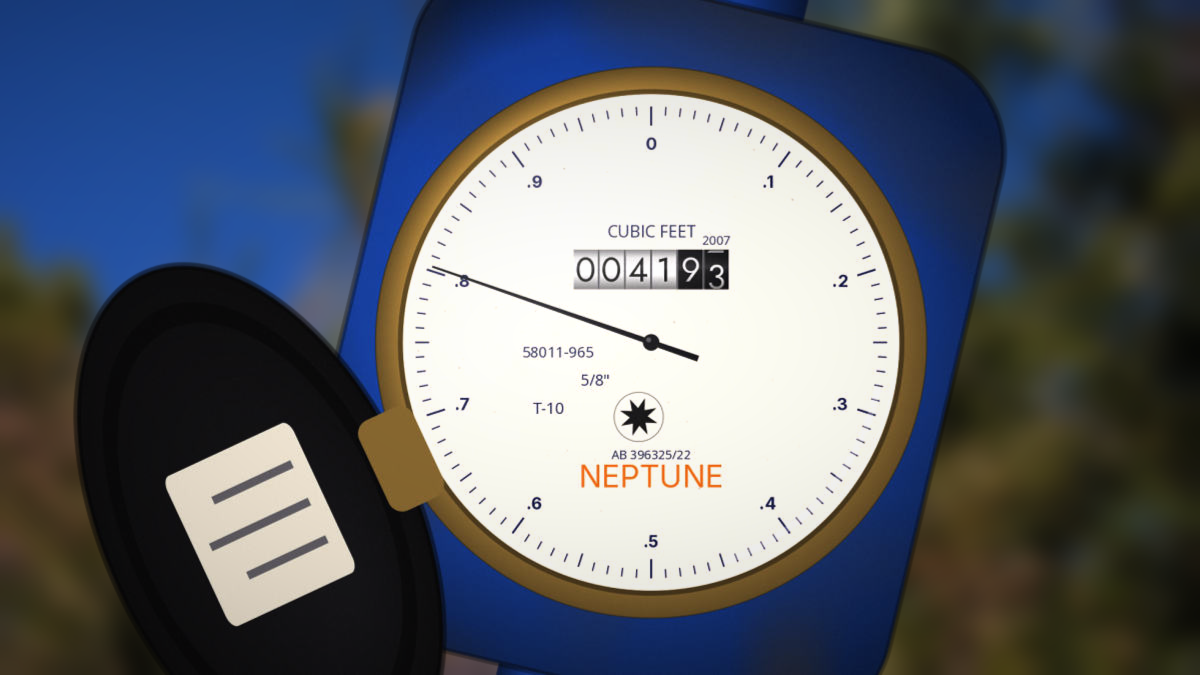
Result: 4192.80 ft³
